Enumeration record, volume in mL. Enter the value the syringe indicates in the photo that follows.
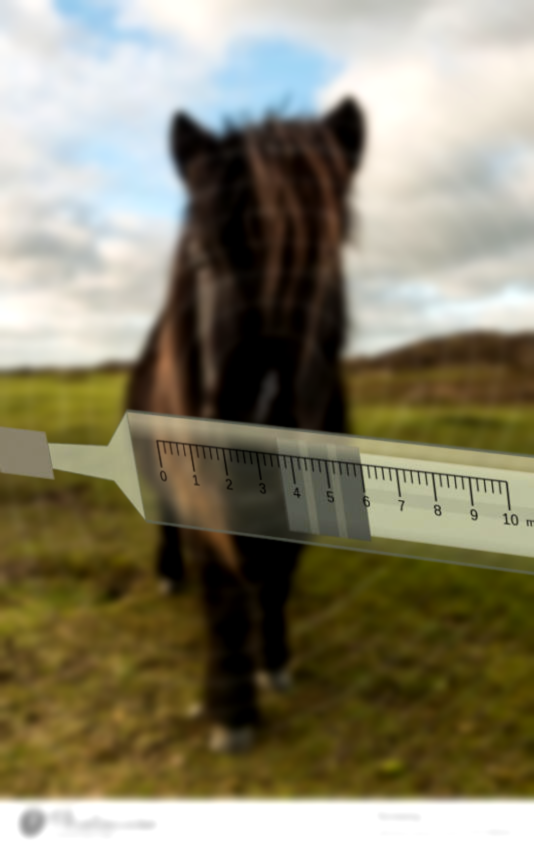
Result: 3.6 mL
